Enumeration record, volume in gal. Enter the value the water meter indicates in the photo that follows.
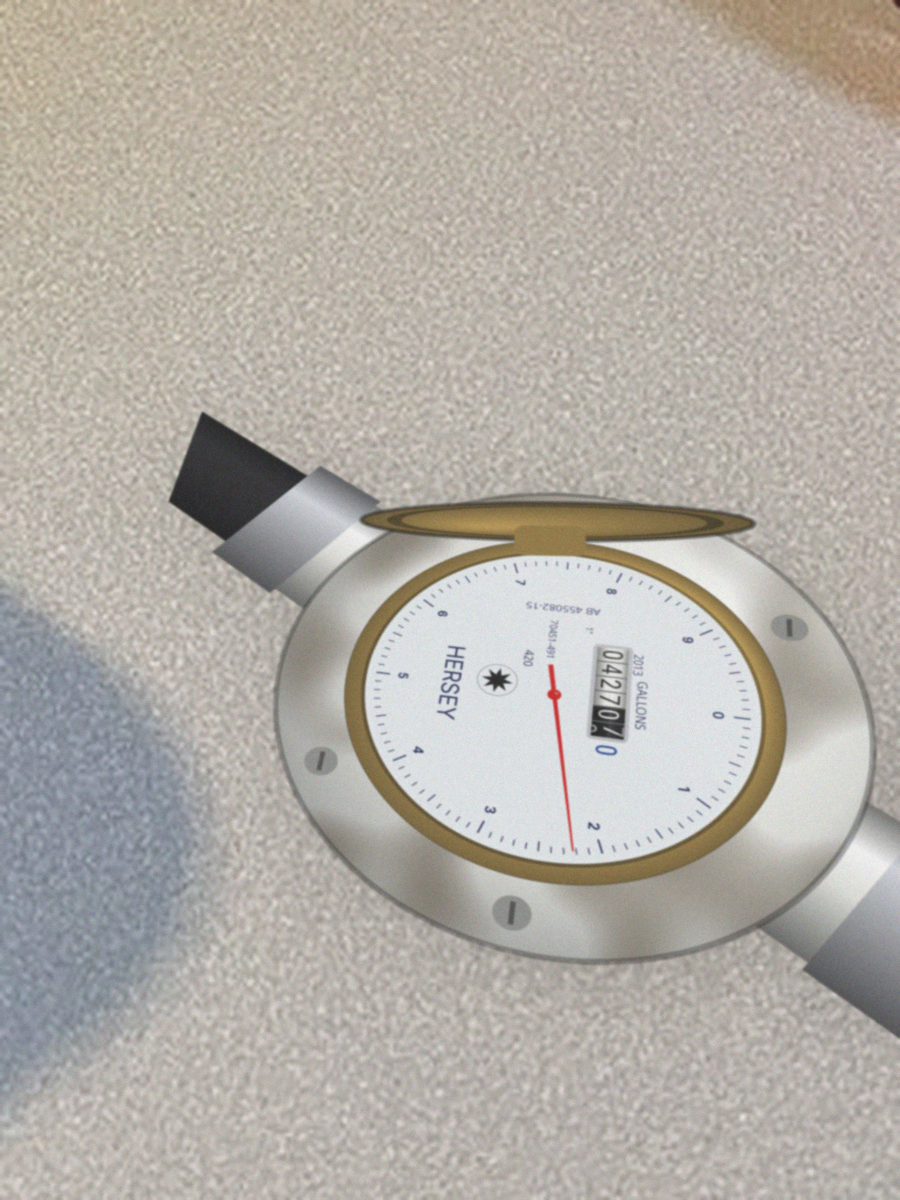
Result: 427072.2 gal
